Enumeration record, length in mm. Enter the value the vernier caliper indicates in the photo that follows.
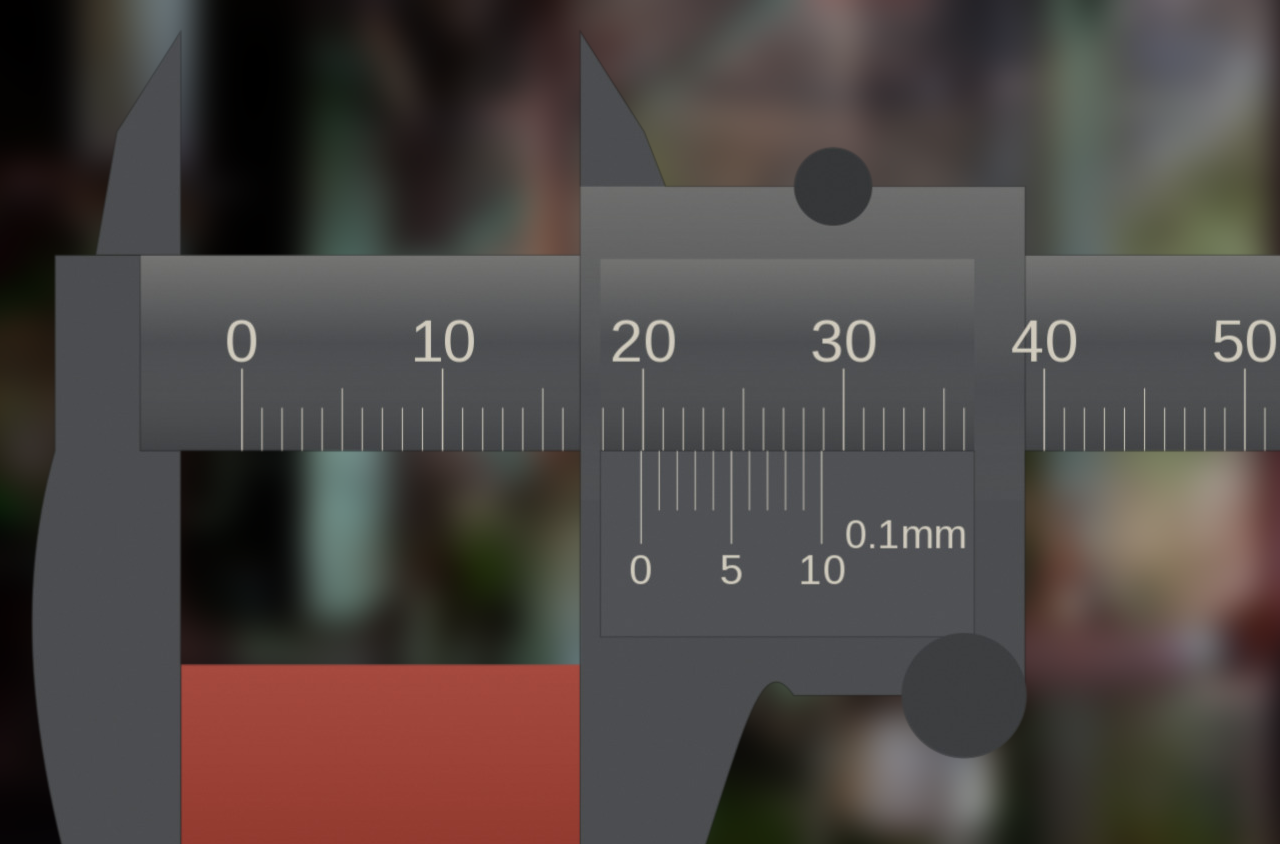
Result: 19.9 mm
